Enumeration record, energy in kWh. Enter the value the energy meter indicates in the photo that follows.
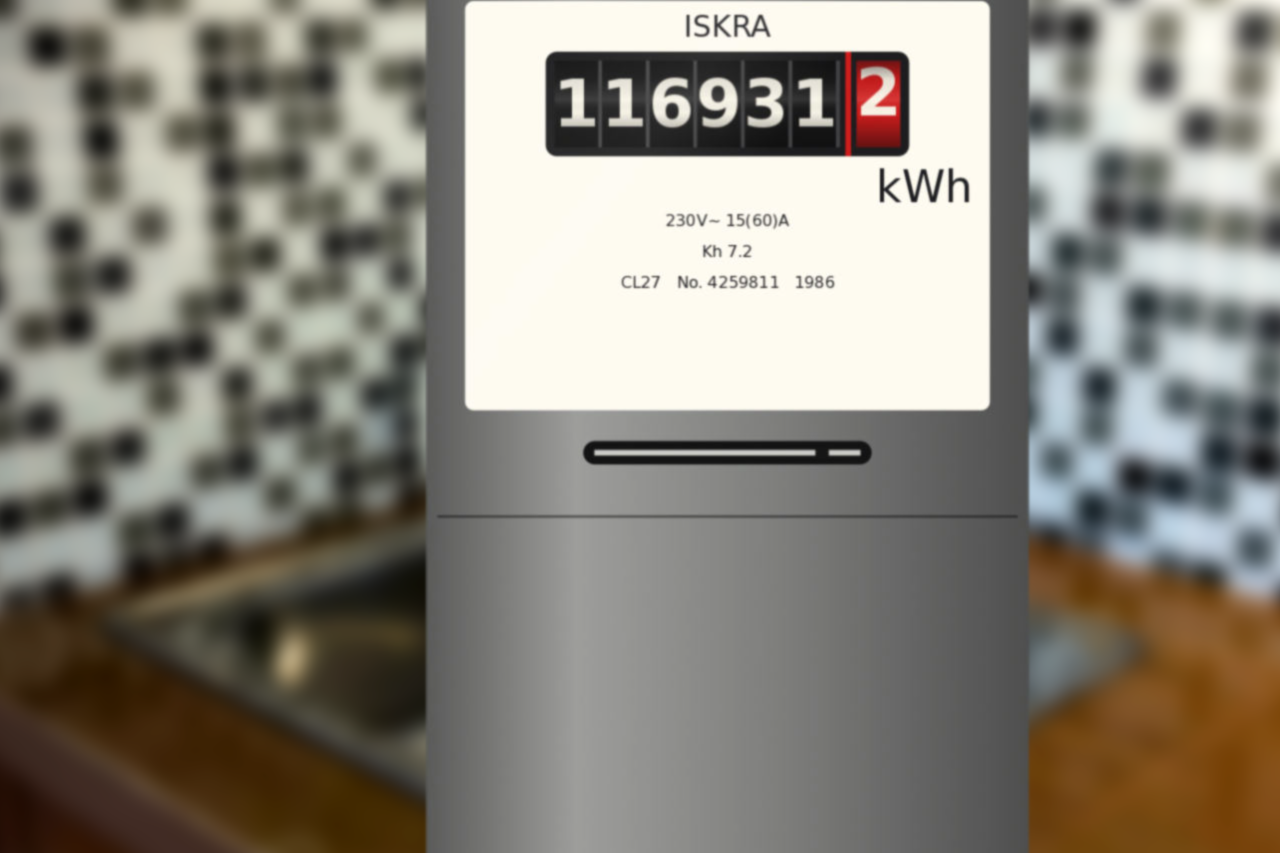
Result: 116931.2 kWh
